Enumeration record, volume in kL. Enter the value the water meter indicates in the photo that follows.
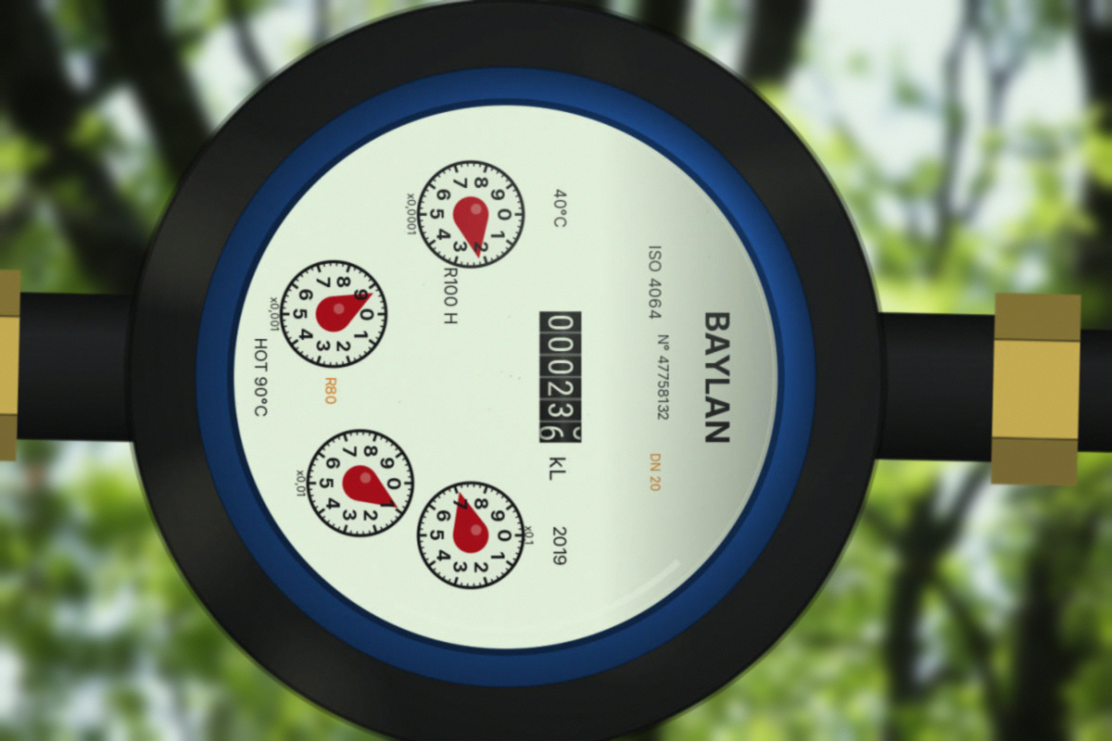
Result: 235.7092 kL
